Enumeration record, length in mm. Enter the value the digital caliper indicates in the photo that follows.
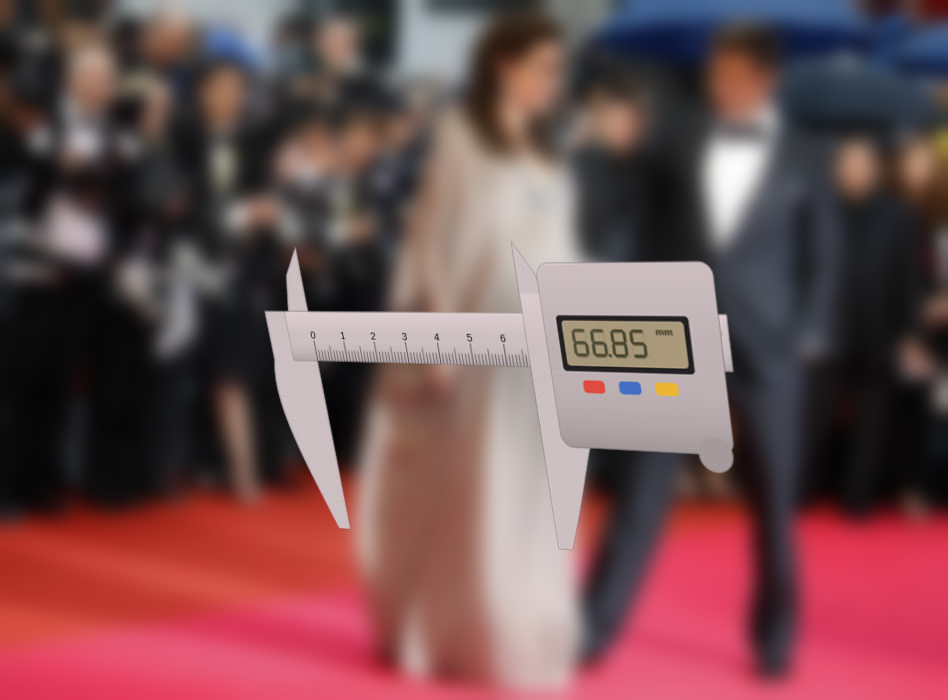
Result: 66.85 mm
